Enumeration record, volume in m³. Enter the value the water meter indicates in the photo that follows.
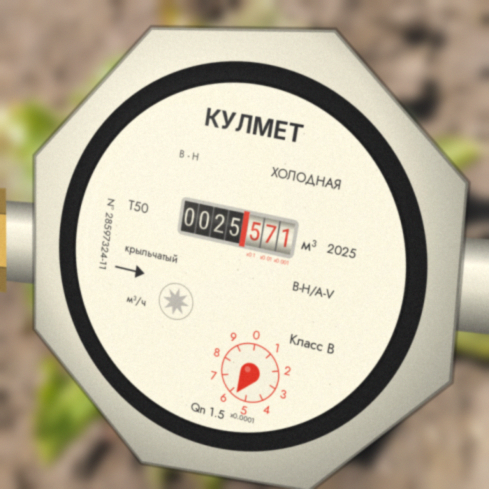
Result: 25.5715 m³
